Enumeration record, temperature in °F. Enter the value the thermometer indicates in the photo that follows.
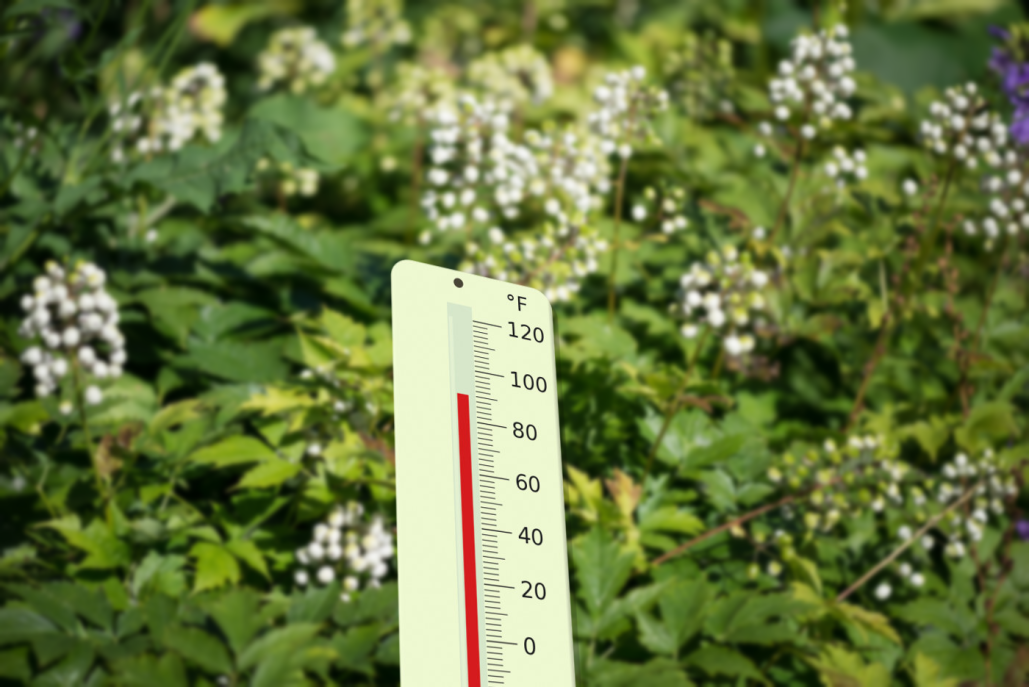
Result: 90 °F
